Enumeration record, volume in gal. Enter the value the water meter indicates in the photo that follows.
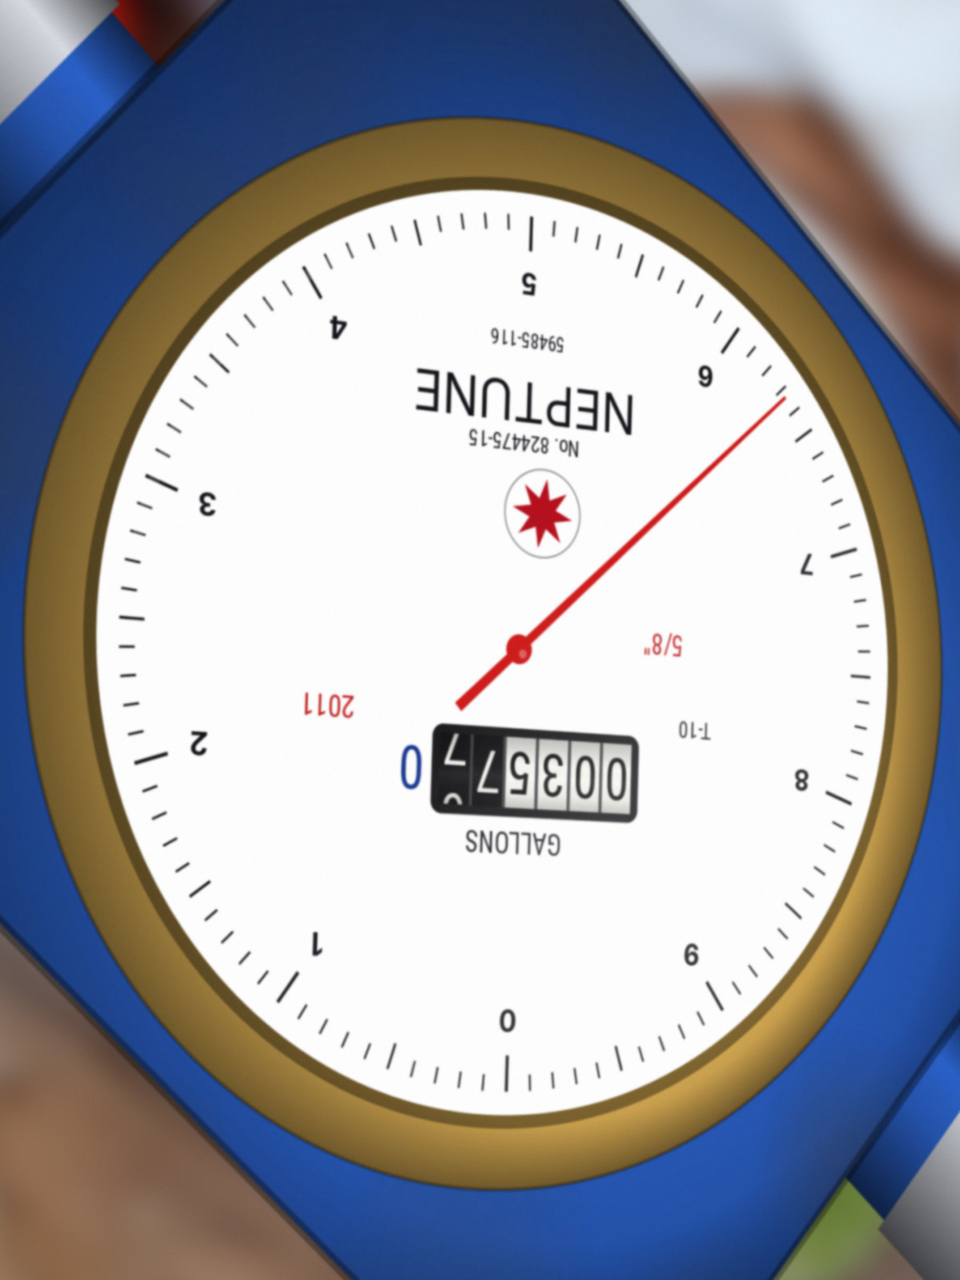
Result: 35766.3 gal
